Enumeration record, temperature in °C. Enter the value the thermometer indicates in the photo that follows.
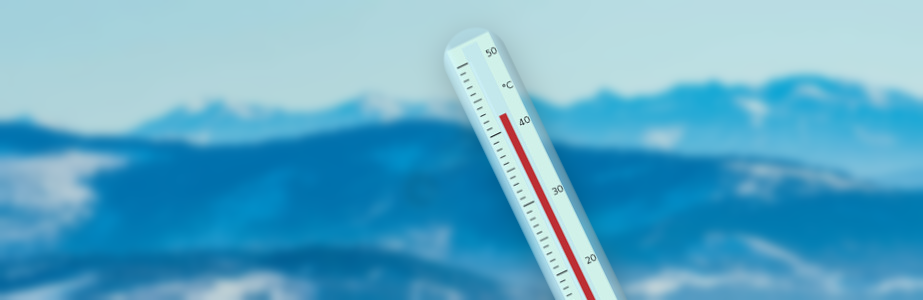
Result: 42 °C
